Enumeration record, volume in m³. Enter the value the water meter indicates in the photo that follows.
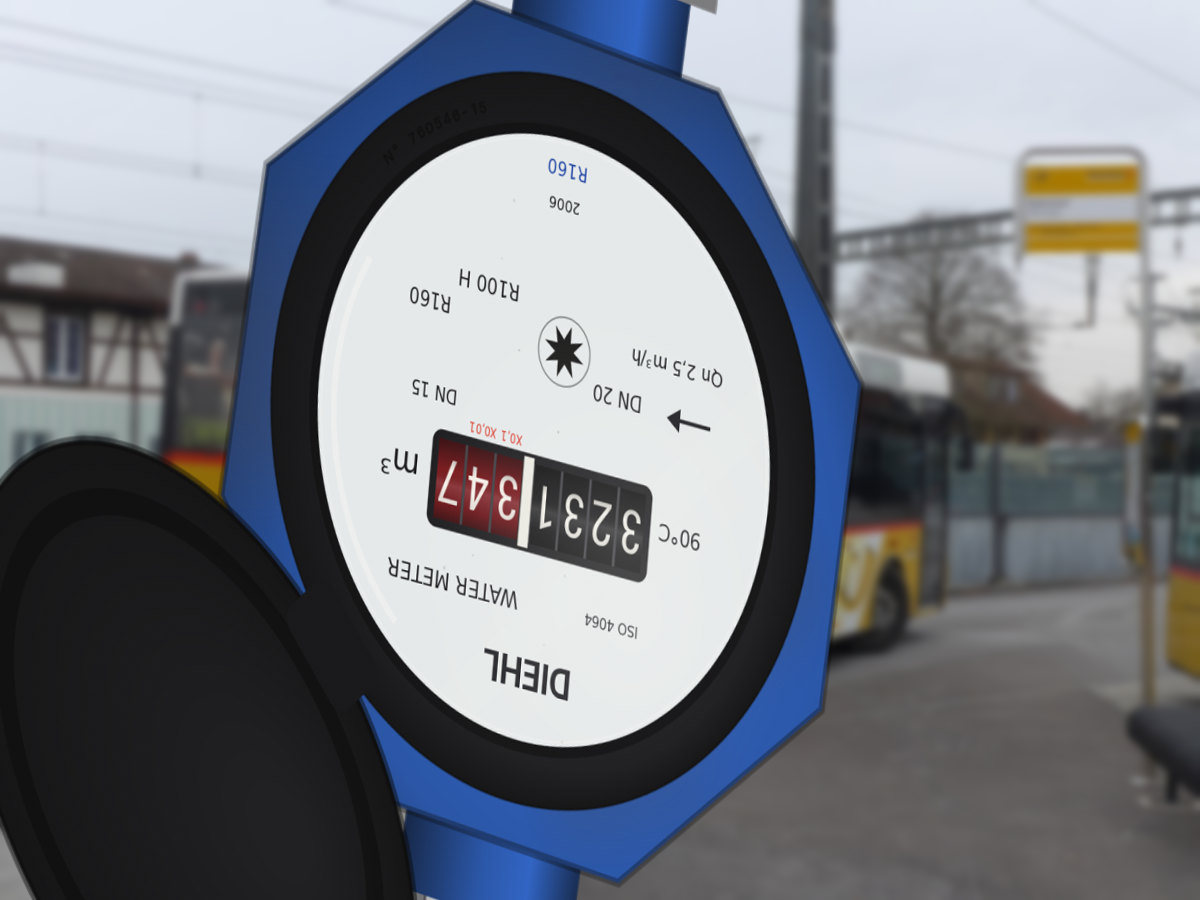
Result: 3231.347 m³
